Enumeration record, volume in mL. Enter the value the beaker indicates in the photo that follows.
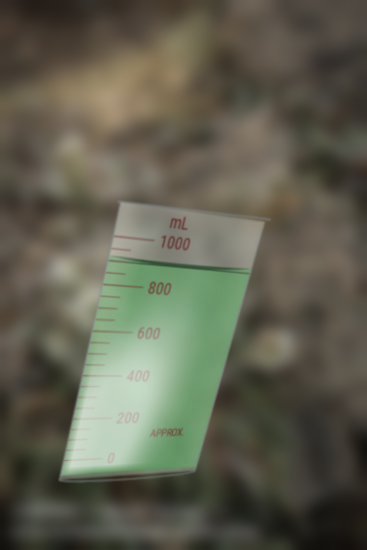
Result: 900 mL
